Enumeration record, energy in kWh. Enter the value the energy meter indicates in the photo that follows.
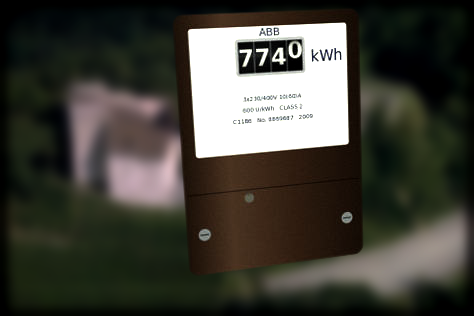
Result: 7740 kWh
